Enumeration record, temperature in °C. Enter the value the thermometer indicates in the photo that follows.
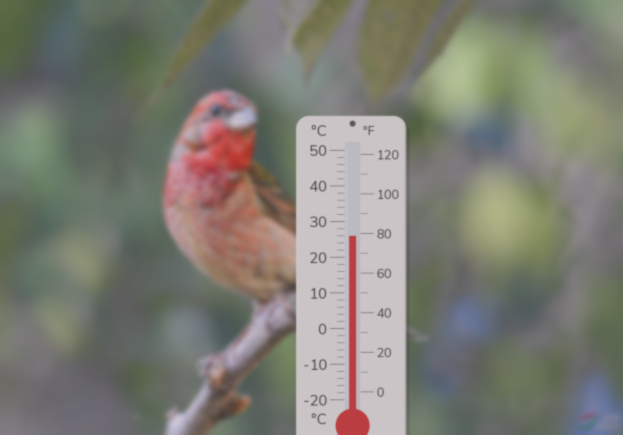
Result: 26 °C
